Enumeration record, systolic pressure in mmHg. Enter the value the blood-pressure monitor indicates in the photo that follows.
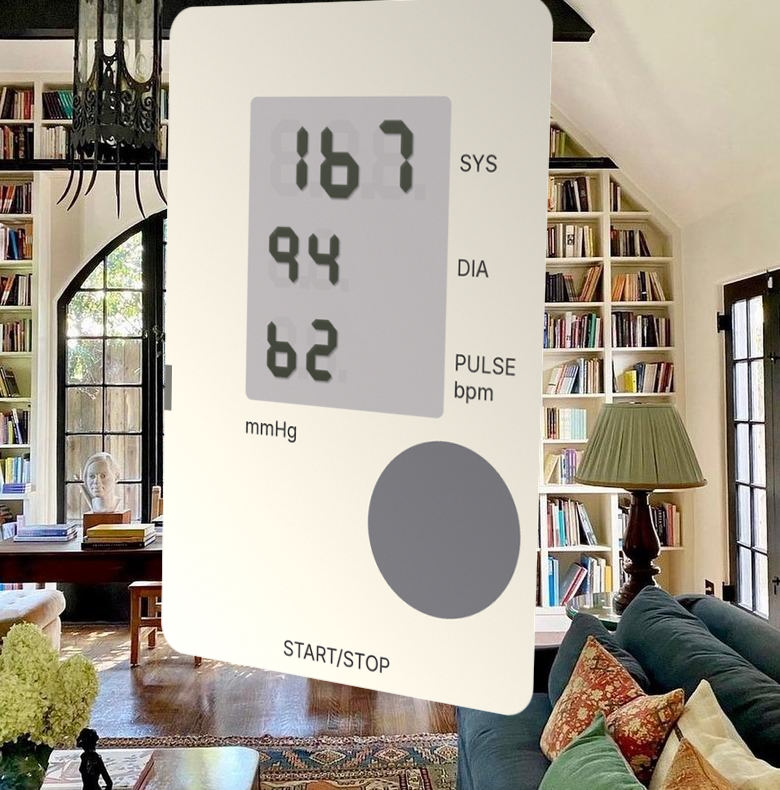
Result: 167 mmHg
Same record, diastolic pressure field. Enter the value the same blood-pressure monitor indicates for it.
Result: 94 mmHg
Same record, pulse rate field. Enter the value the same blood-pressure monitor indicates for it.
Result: 62 bpm
